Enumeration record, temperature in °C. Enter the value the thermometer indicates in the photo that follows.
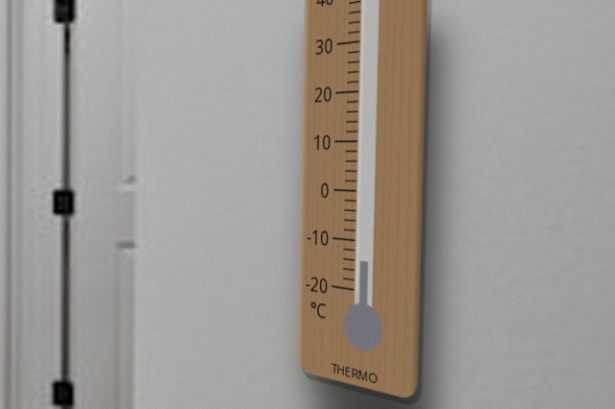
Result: -14 °C
